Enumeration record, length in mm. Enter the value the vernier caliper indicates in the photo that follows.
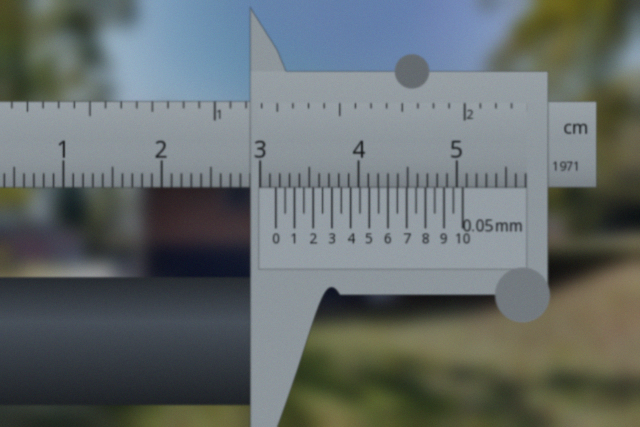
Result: 31.6 mm
